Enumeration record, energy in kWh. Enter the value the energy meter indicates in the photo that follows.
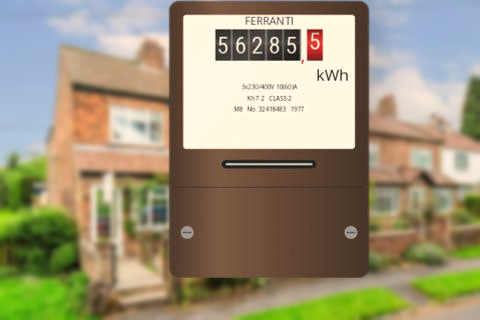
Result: 56285.5 kWh
